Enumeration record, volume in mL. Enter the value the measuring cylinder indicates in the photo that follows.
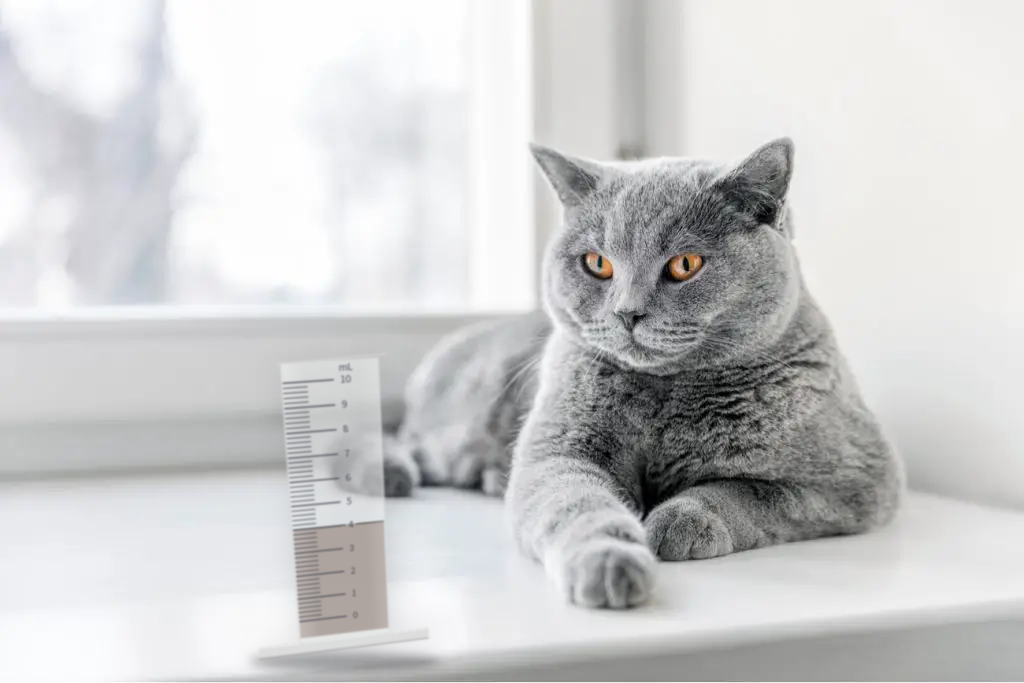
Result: 4 mL
